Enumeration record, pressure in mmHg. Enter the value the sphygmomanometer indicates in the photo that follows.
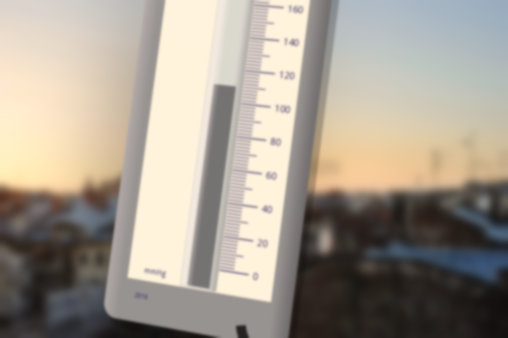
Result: 110 mmHg
